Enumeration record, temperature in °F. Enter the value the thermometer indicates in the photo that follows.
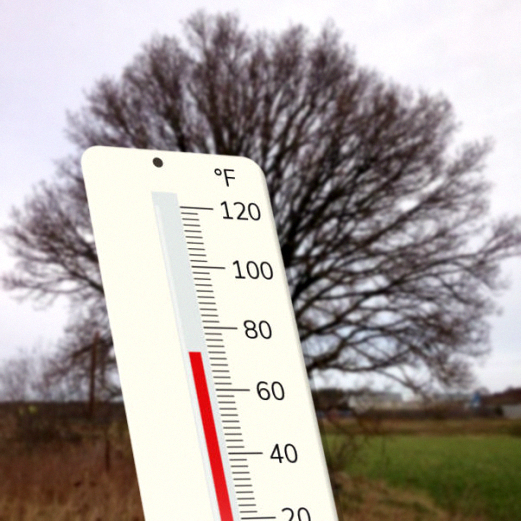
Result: 72 °F
